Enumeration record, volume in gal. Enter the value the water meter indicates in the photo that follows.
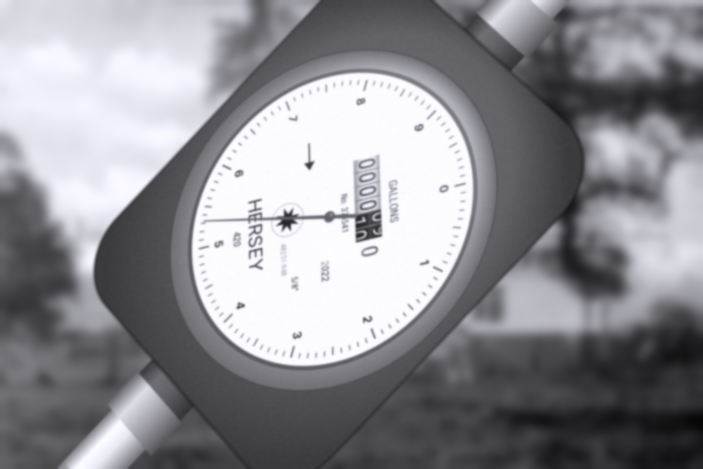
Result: 95.3 gal
